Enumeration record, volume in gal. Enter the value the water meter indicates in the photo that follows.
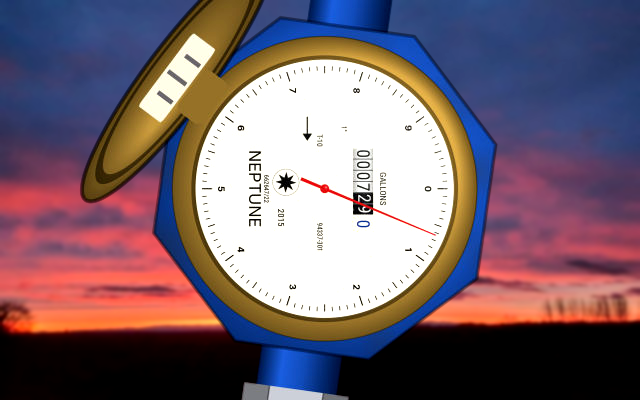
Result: 7290.6 gal
